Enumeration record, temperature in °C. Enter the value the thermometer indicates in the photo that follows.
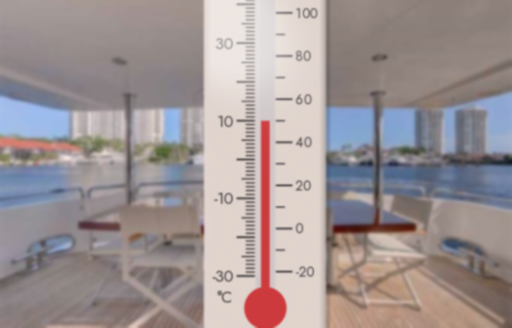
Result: 10 °C
